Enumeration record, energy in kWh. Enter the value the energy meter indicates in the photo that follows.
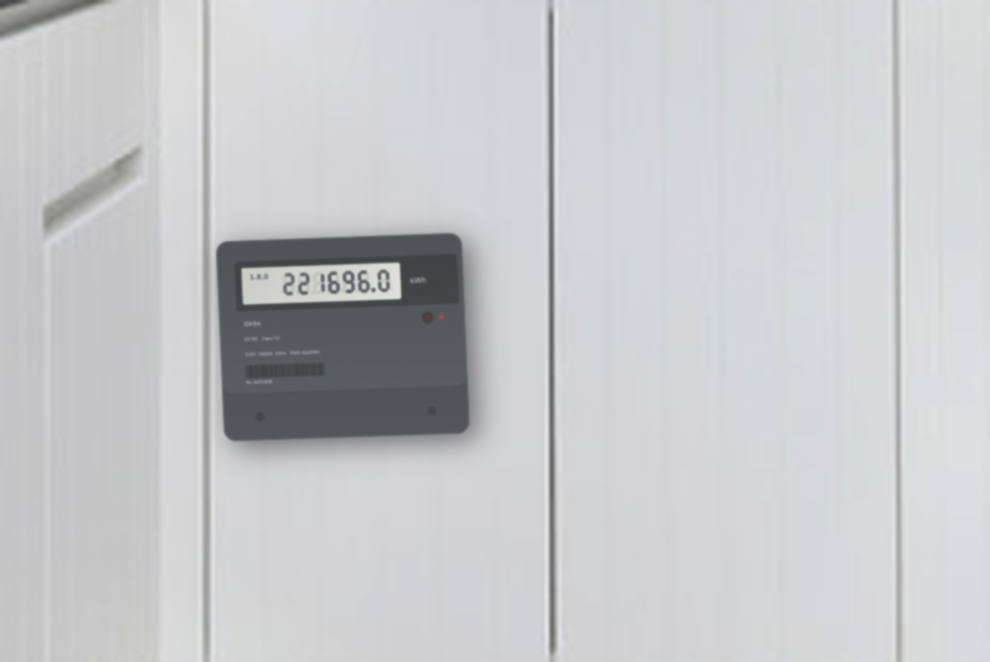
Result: 221696.0 kWh
